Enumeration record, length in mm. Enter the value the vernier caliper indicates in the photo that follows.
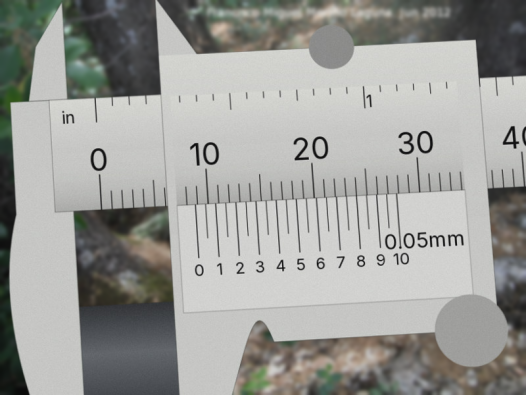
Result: 8.8 mm
